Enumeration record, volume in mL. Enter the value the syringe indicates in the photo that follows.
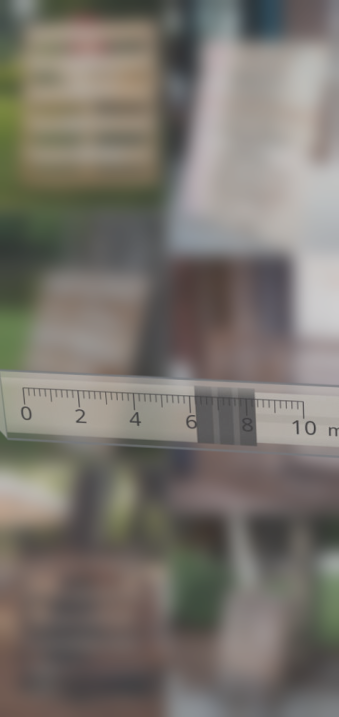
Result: 6.2 mL
